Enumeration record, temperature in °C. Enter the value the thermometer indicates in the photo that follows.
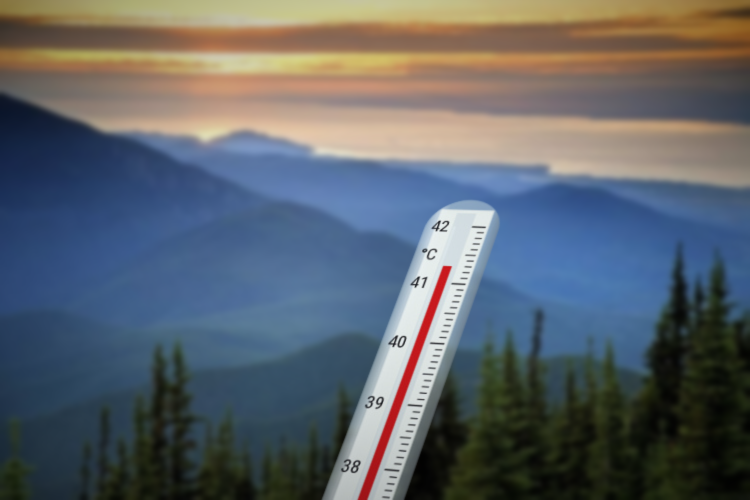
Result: 41.3 °C
